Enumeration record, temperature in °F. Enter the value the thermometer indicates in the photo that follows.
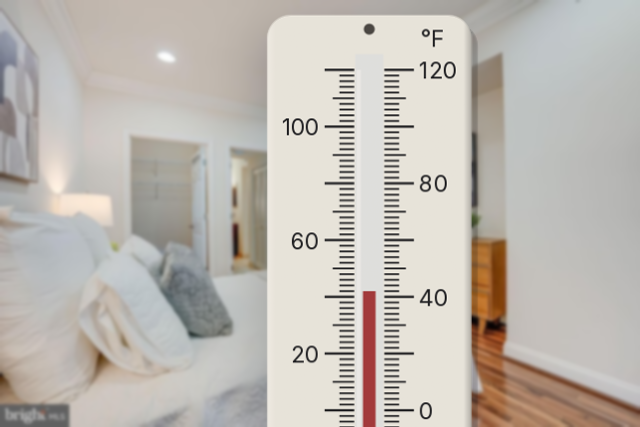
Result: 42 °F
